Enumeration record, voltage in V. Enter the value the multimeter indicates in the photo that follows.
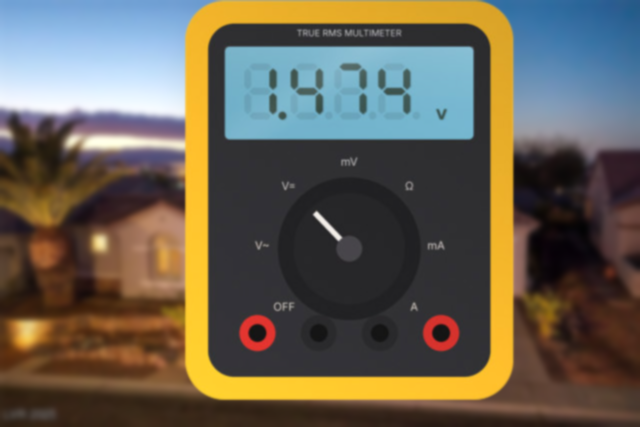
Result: 1.474 V
